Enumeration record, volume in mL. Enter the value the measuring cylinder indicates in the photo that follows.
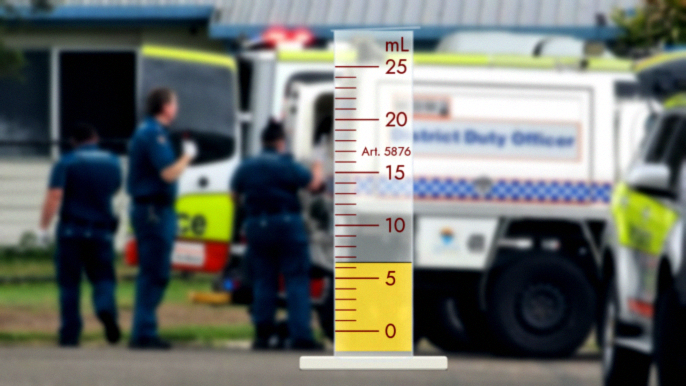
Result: 6.5 mL
